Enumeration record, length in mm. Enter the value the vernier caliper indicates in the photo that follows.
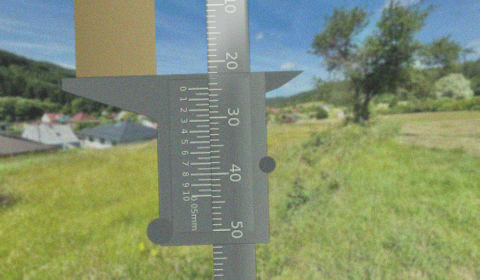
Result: 24.8 mm
